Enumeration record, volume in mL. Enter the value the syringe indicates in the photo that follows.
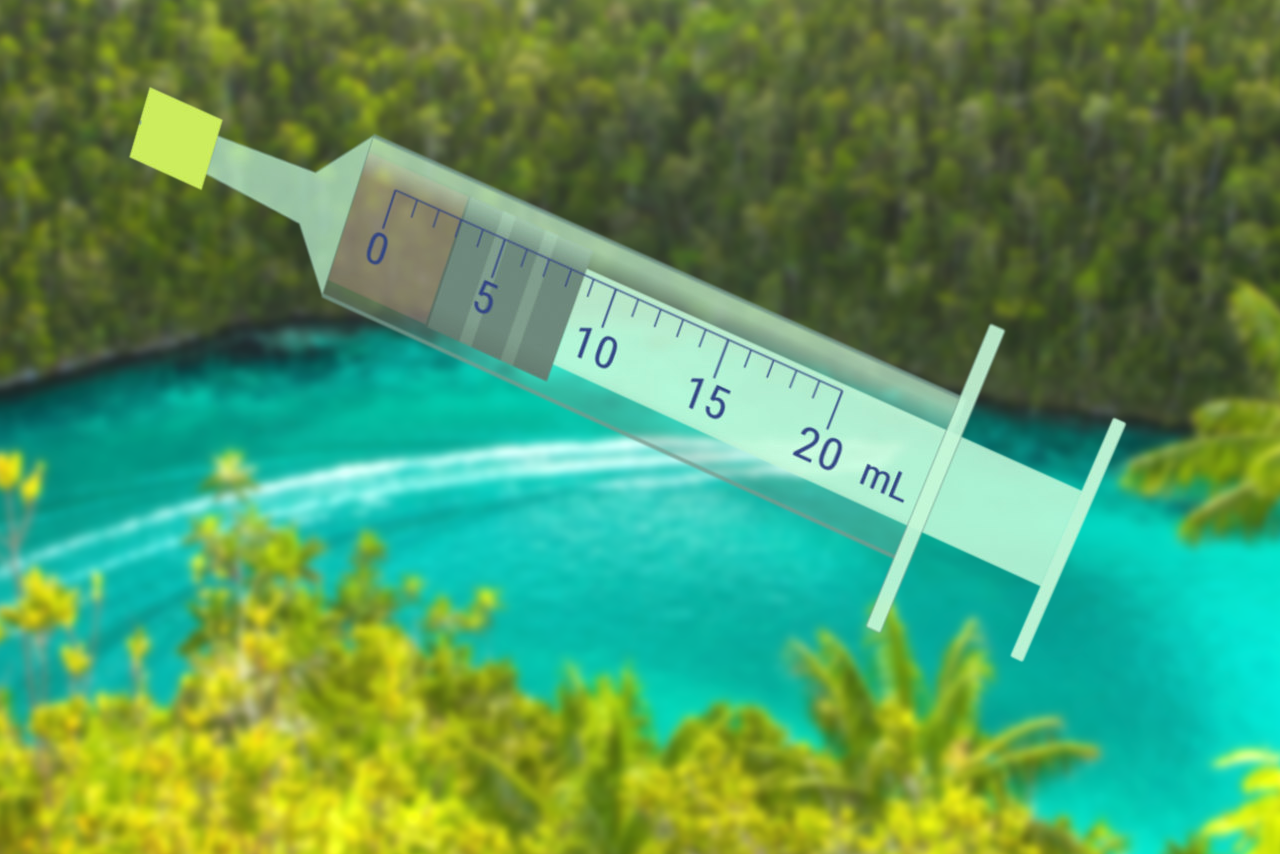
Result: 3 mL
